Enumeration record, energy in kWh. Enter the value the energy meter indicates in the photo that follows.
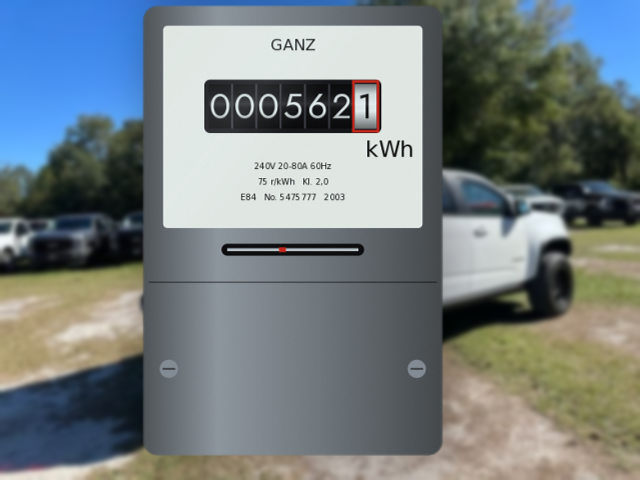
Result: 562.1 kWh
